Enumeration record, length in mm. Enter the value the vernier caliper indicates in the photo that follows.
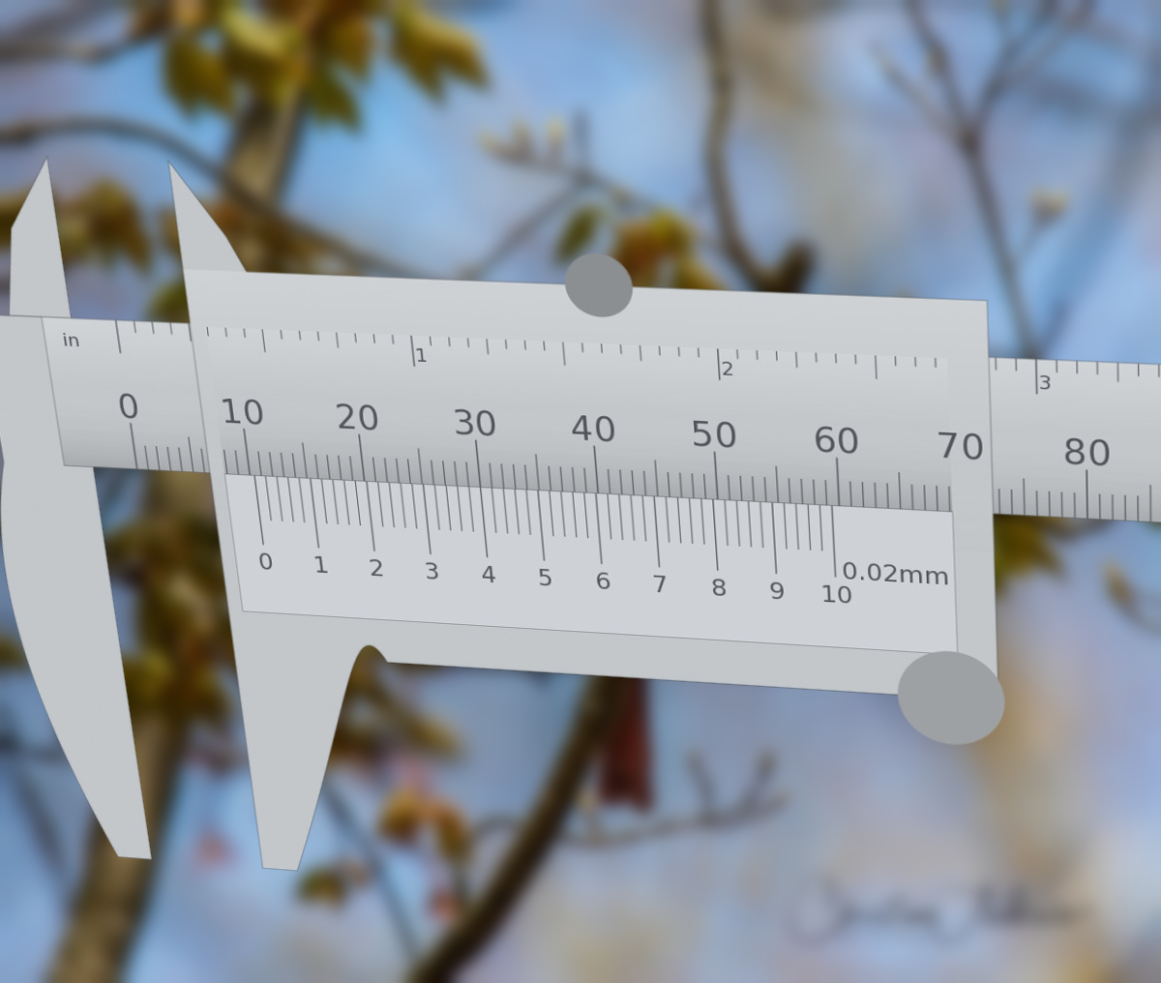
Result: 10.4 mm
